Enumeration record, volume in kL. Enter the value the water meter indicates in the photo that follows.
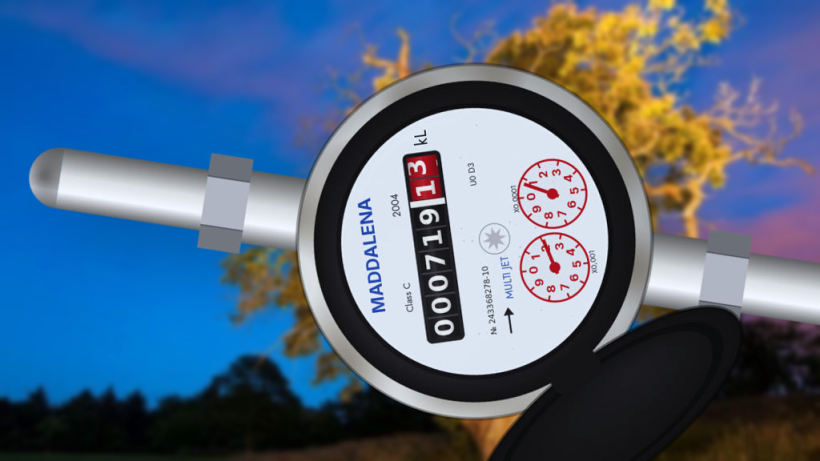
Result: 719.1320 kL
